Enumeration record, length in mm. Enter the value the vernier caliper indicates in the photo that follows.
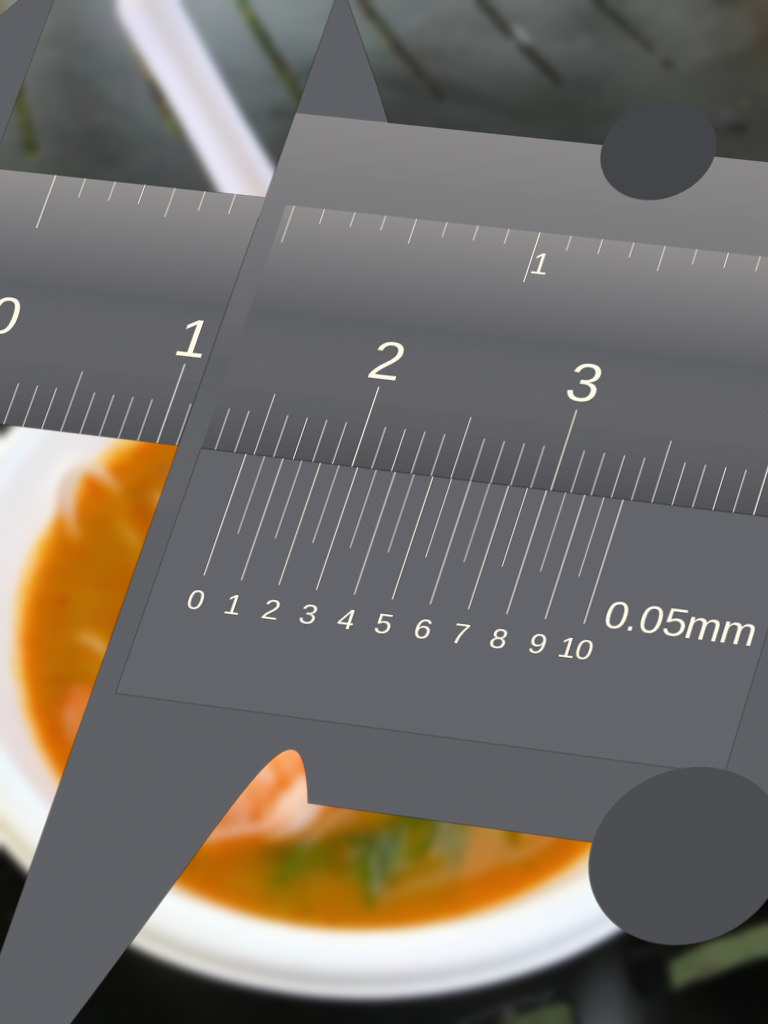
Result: 14.6 mm
